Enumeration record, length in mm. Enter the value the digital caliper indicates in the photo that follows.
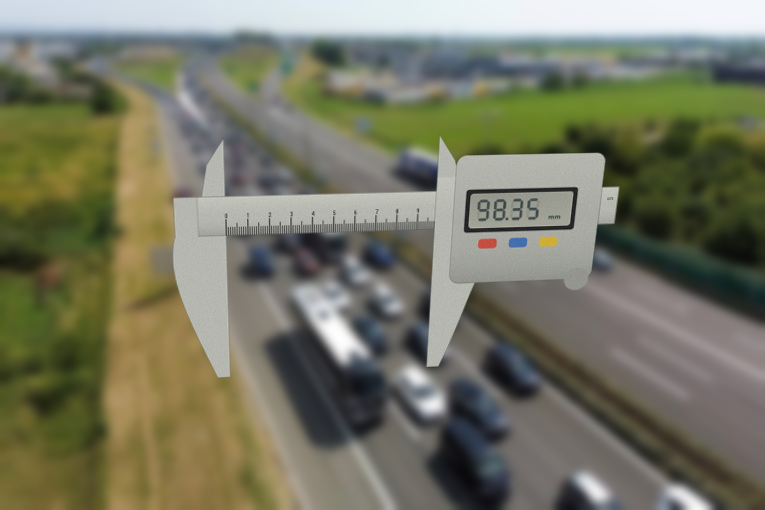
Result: 98.35 mm
